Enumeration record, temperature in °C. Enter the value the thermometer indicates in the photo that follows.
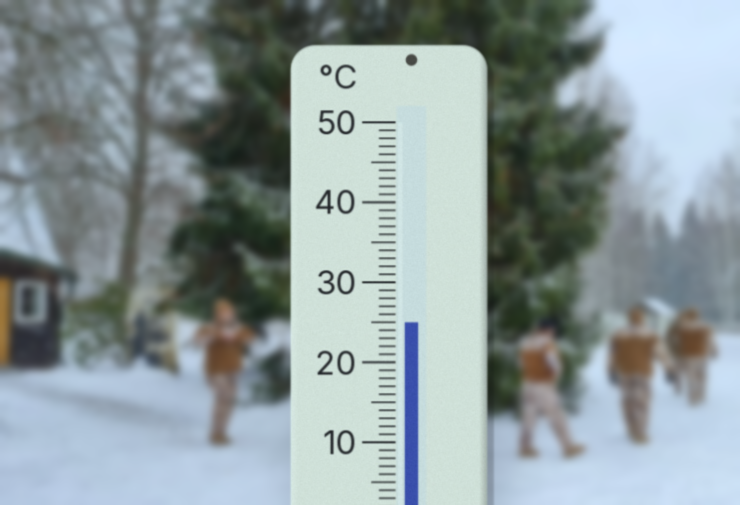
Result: 25 °C
